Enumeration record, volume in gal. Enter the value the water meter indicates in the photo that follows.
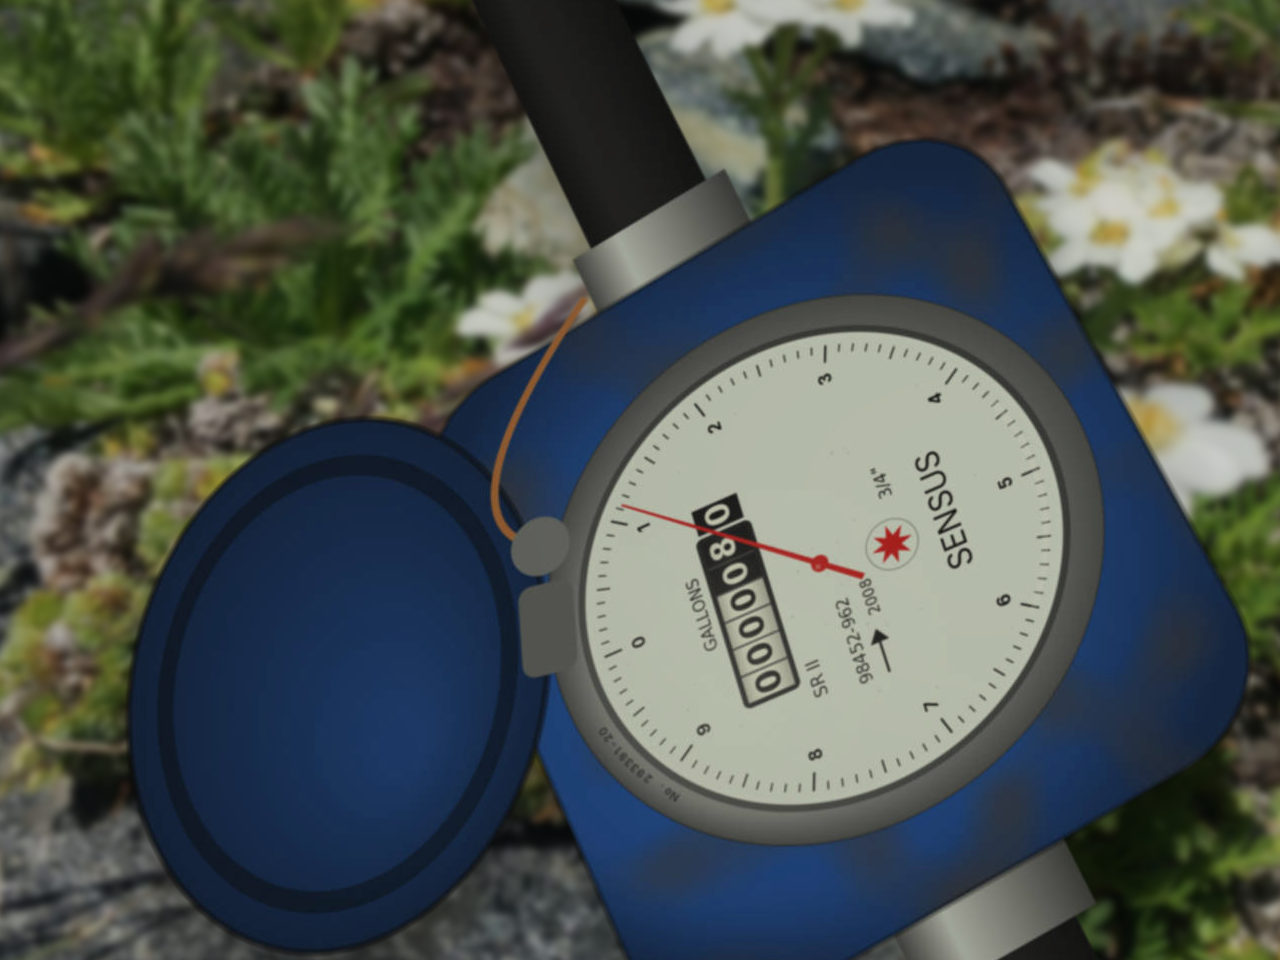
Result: 81.1 gal
